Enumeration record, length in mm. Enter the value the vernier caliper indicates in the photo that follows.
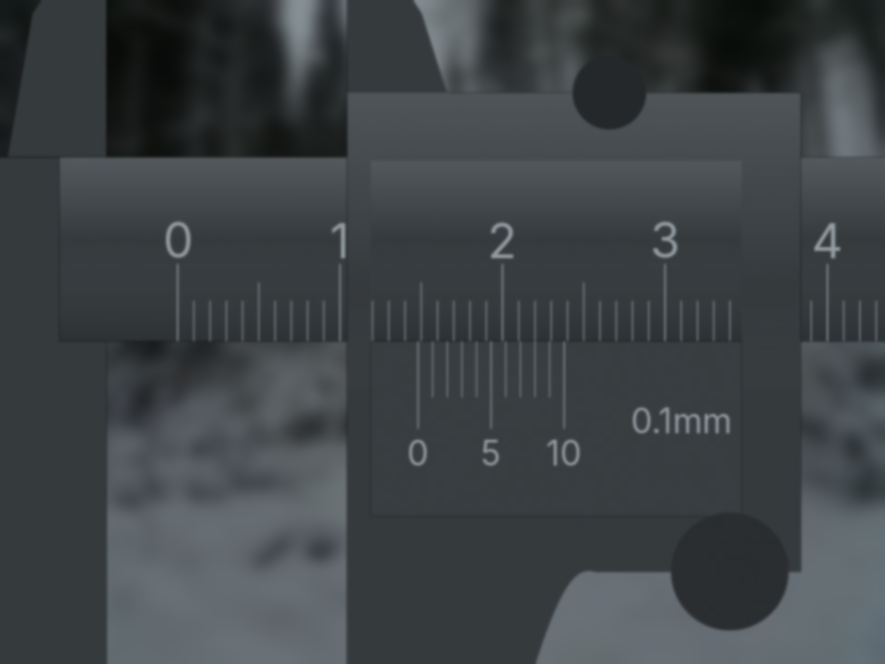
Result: 14.8 mm
